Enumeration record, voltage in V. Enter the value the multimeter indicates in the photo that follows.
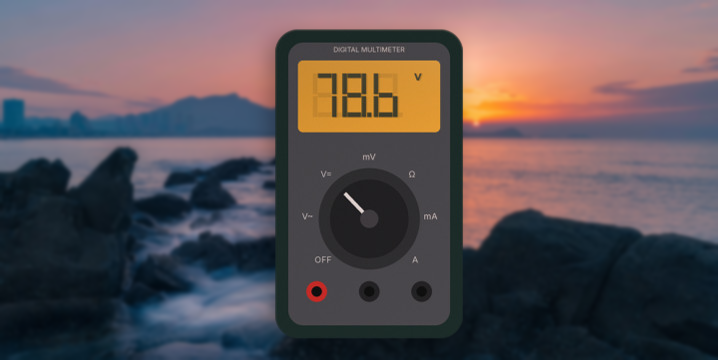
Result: 78.6 V
